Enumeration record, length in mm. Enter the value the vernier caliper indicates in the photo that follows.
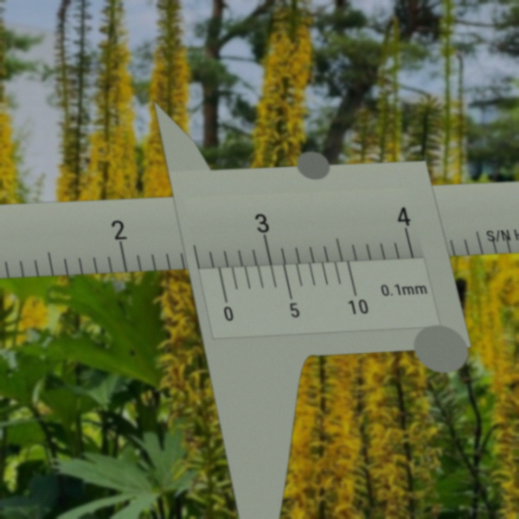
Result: 26.4 mm
